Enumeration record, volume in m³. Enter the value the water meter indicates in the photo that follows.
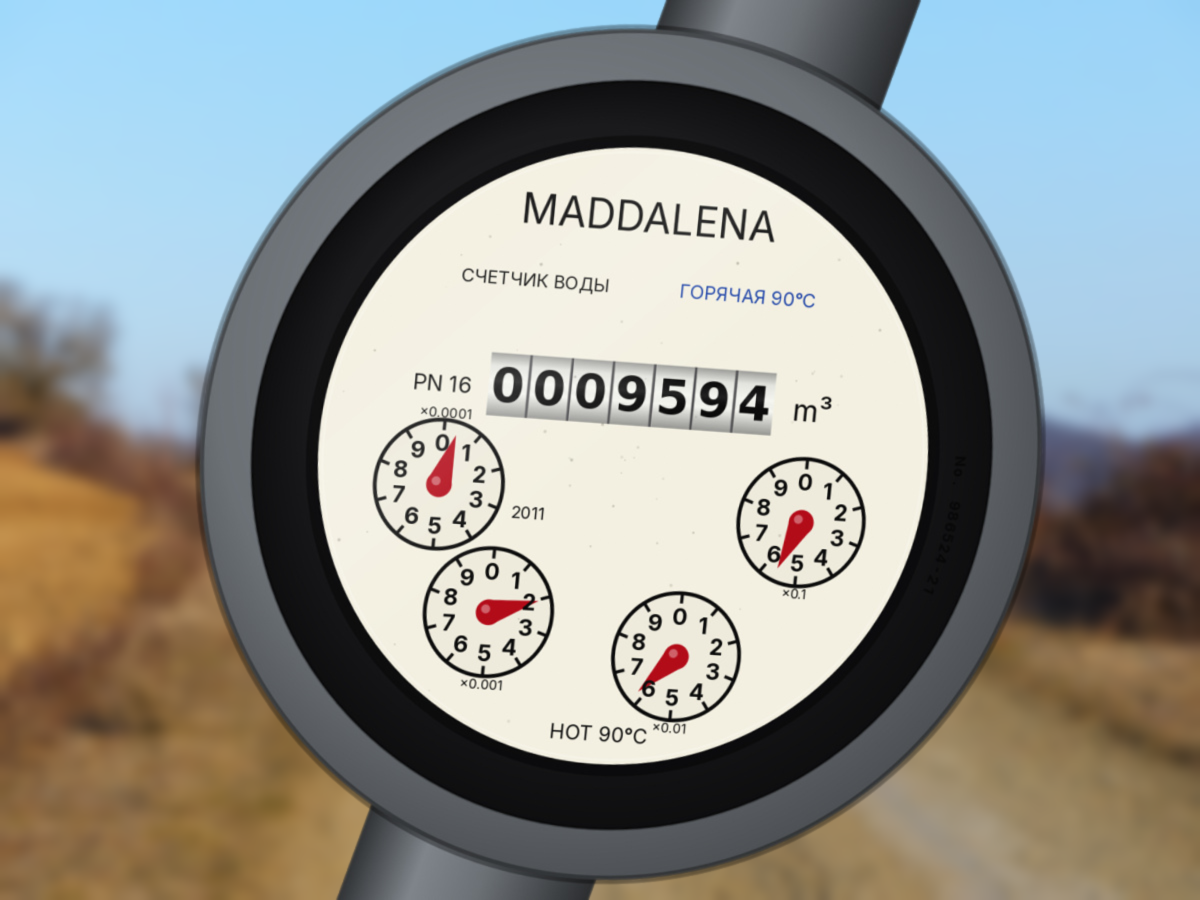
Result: 9594.5620 m³
